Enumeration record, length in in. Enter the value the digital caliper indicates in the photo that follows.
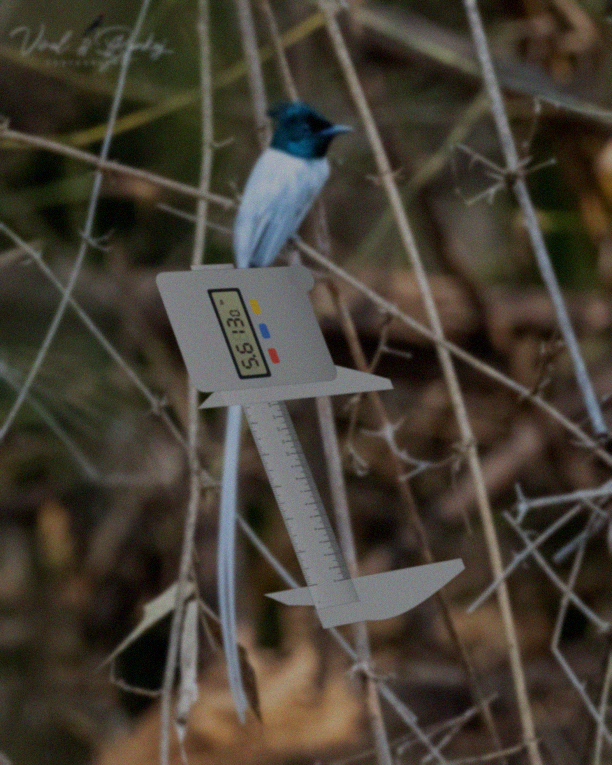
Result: 5.6130 in
